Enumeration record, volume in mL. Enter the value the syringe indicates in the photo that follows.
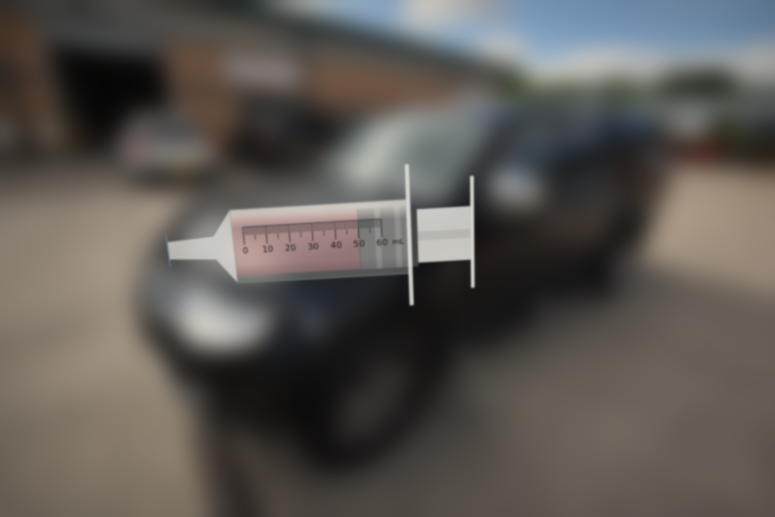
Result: 50 mL
